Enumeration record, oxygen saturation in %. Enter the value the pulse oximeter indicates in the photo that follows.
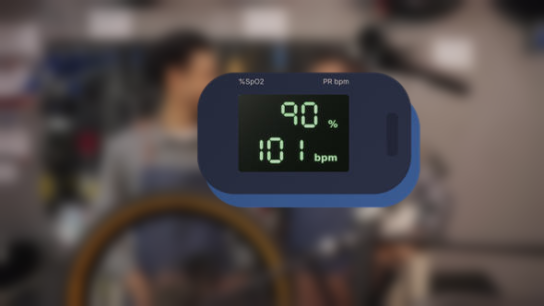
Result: 90 %
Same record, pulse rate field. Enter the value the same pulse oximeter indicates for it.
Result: 101 bpm
